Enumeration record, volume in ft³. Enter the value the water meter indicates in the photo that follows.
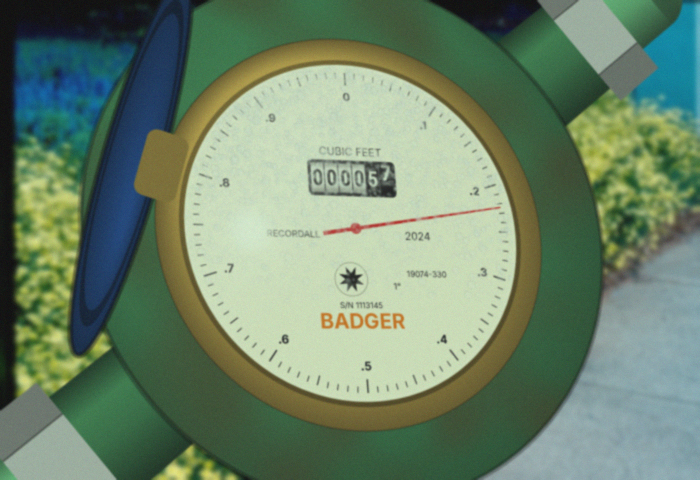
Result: 57.22 ft³
